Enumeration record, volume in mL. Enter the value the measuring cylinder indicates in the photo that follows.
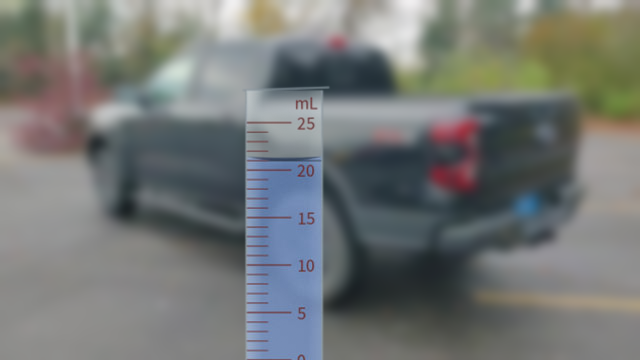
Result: 21 mL
